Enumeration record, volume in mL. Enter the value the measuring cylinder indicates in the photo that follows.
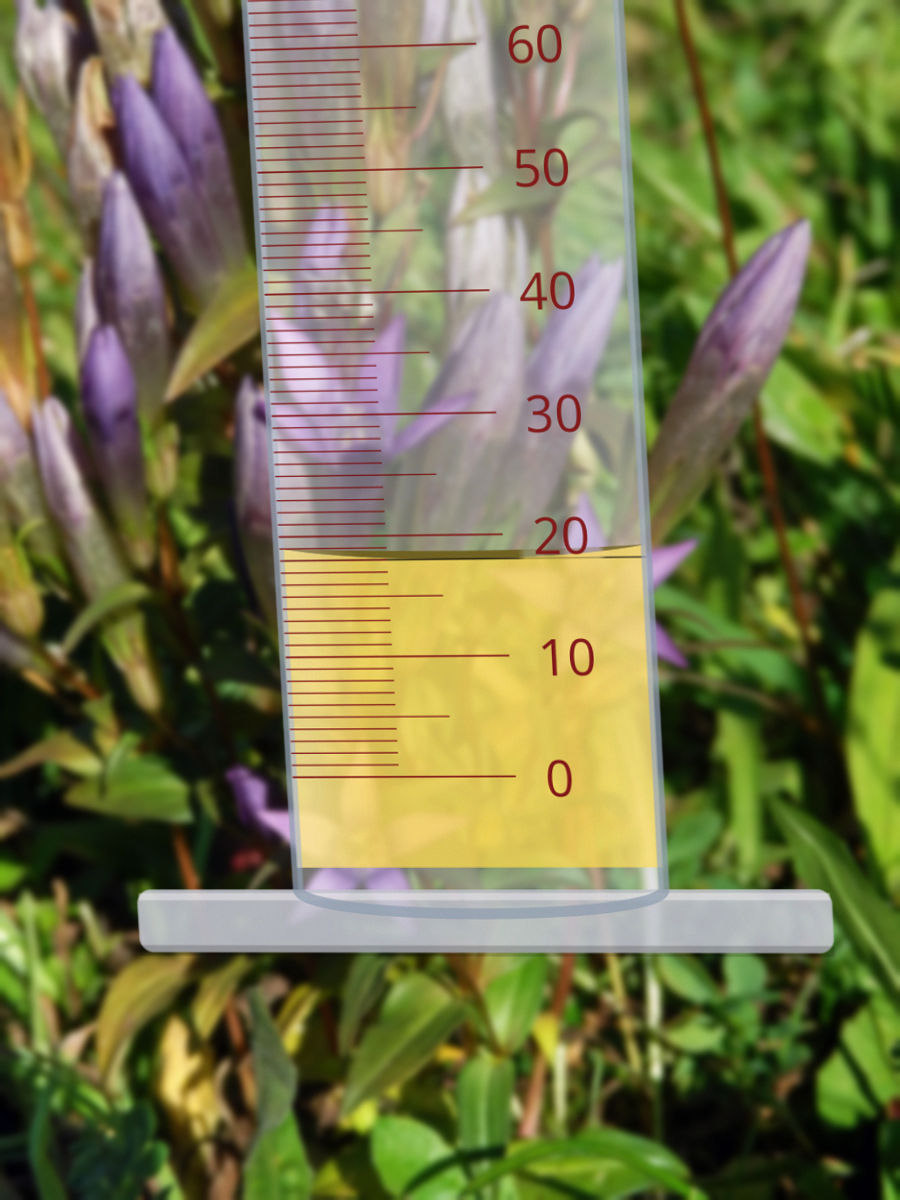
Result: 18 mL
